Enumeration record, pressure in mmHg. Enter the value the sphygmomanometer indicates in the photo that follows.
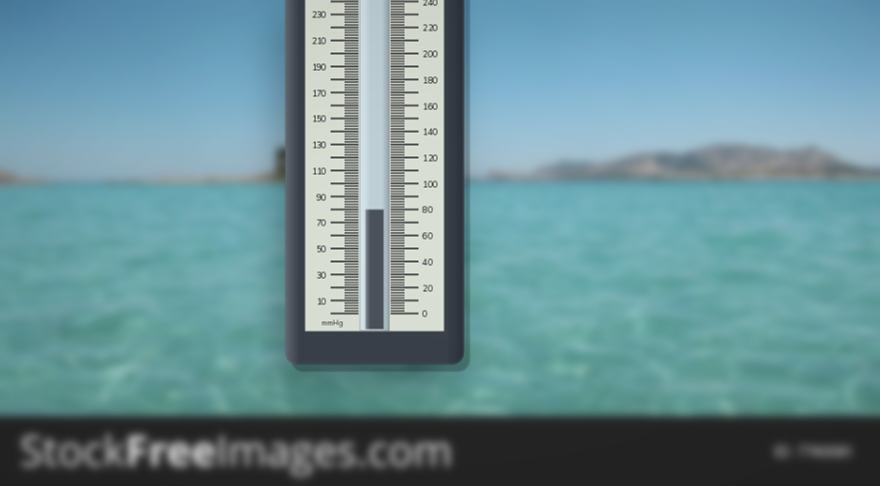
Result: 80 mmHg
